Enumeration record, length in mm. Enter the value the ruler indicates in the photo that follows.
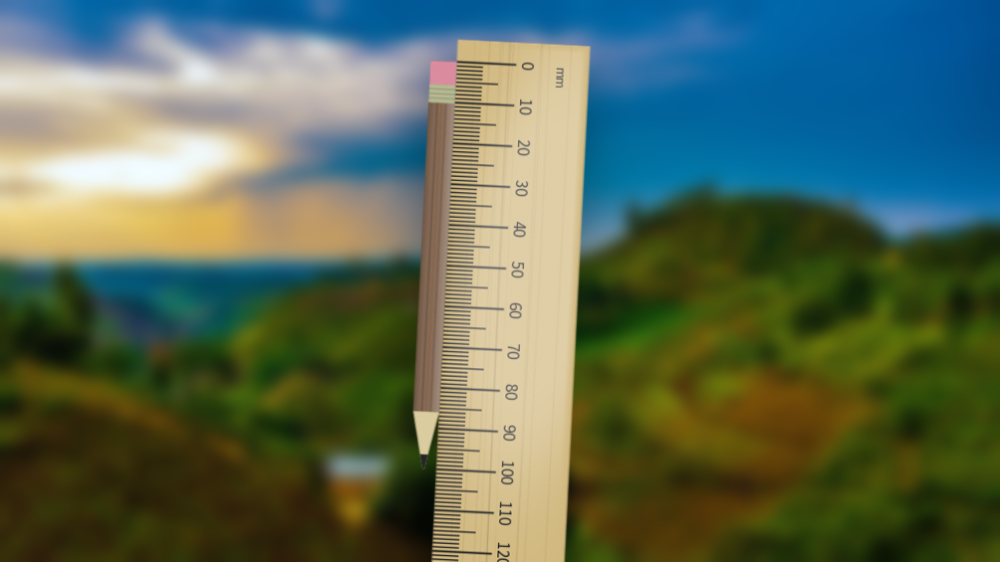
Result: 100 mm
